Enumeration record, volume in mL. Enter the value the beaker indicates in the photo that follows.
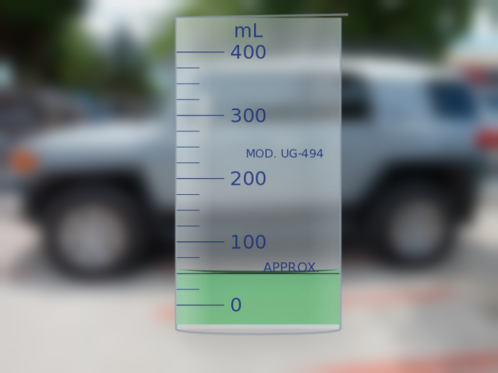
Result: 50 mL
